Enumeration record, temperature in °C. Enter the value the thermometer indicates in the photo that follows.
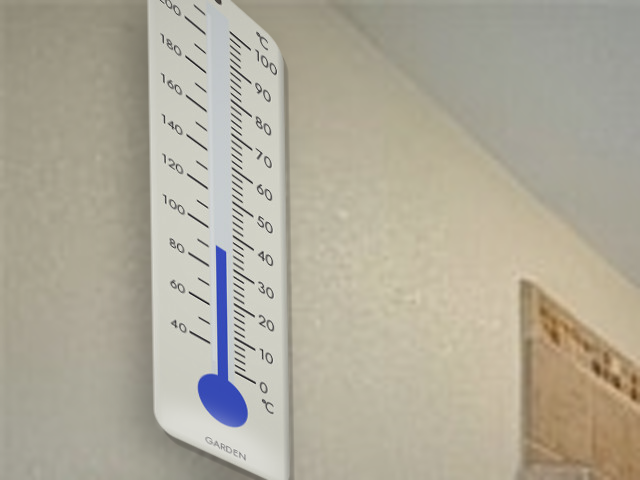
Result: 34 °C
